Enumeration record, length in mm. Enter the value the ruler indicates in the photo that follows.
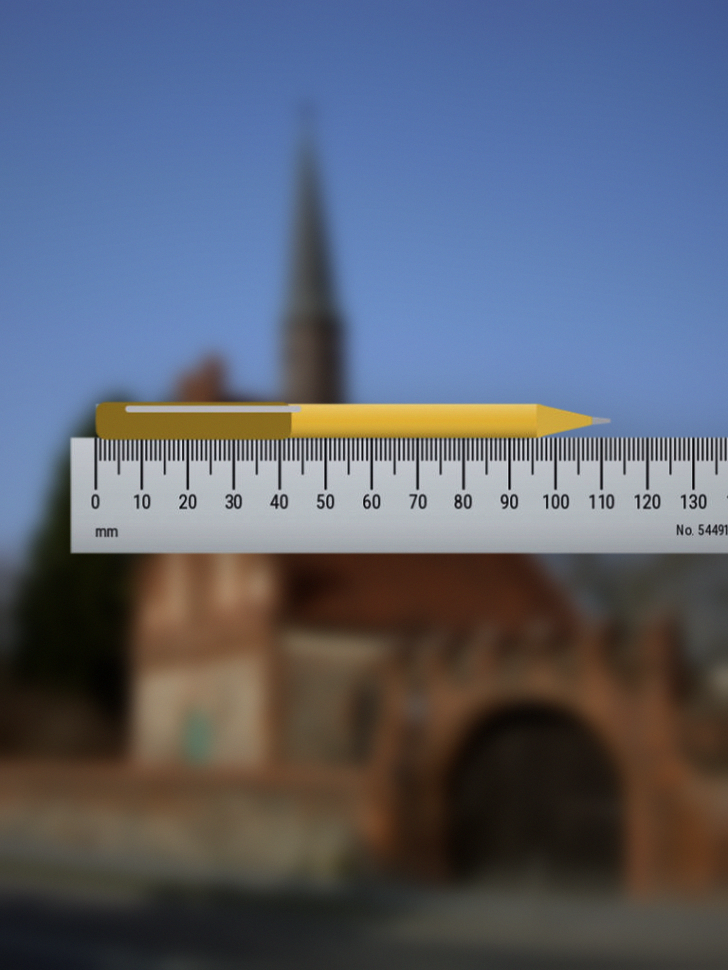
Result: 112 mm
